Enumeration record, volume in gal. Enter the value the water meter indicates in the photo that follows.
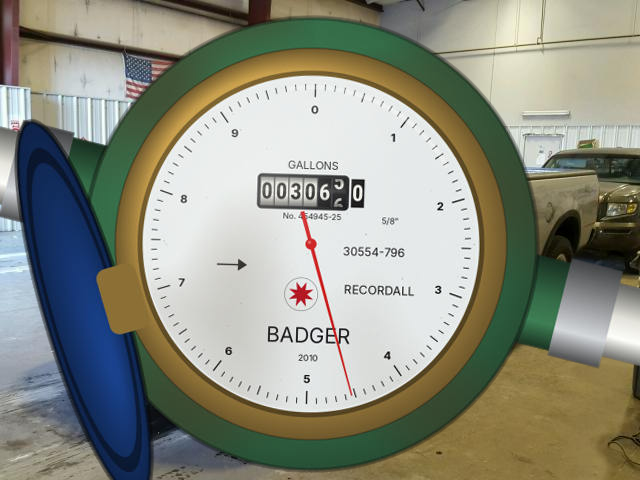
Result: 30654.5 gal
